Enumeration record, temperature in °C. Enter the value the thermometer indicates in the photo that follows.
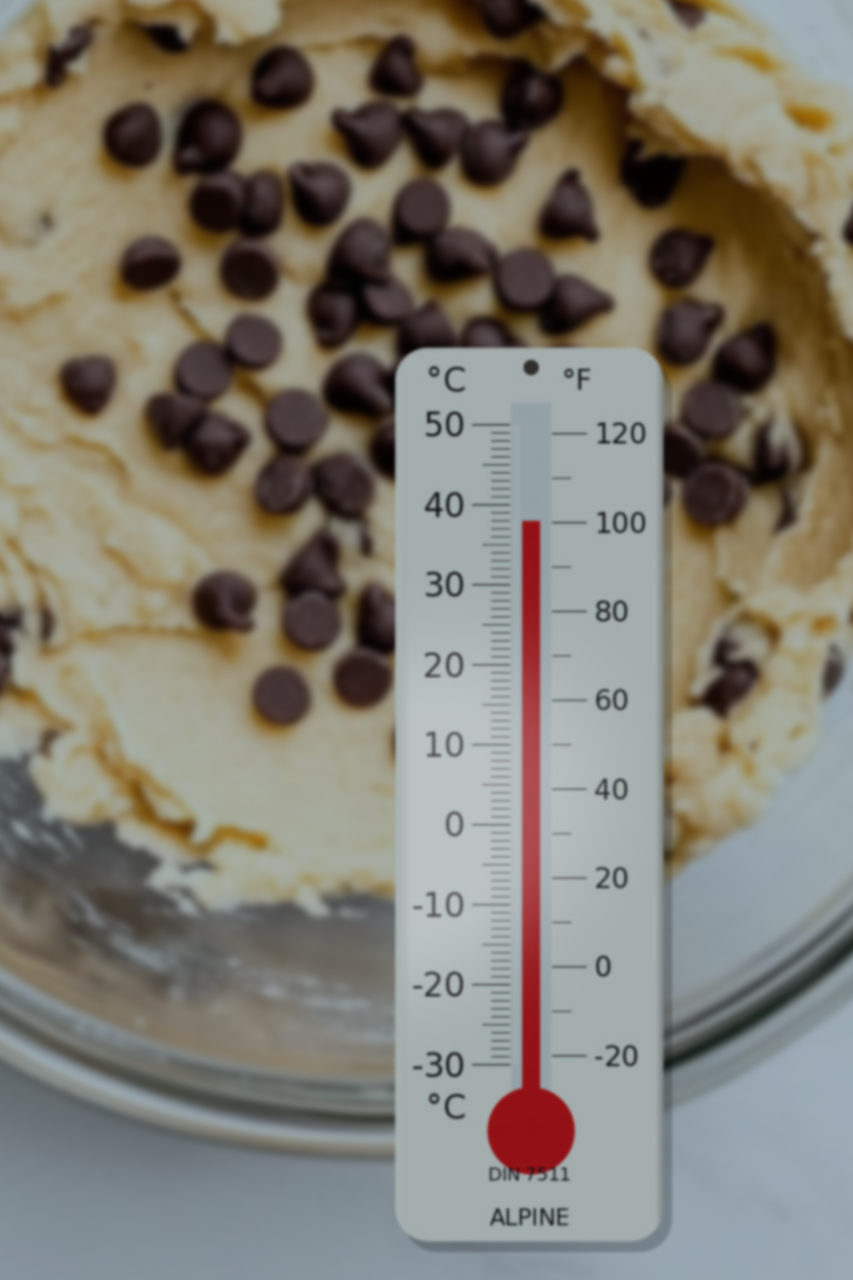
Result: 38 °C
